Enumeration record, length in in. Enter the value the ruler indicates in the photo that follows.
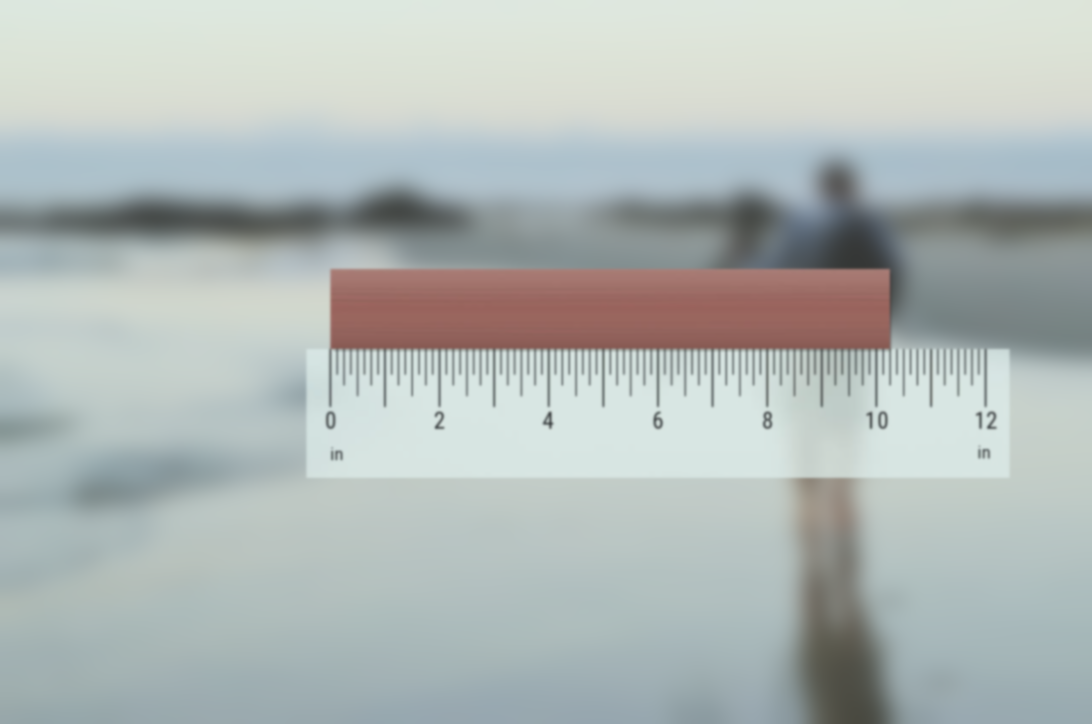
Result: 10.25 in
